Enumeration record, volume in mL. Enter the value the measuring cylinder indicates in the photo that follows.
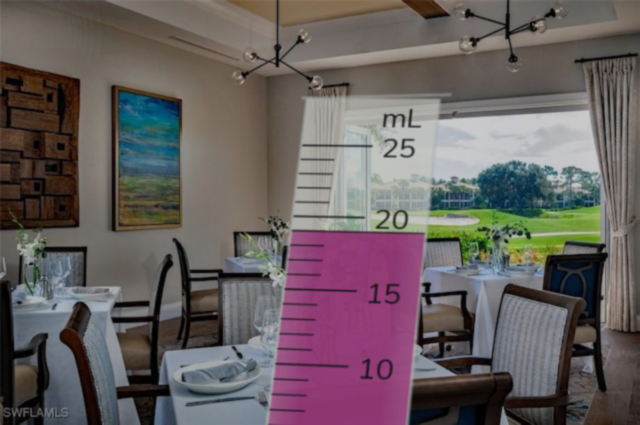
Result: 19 mL
